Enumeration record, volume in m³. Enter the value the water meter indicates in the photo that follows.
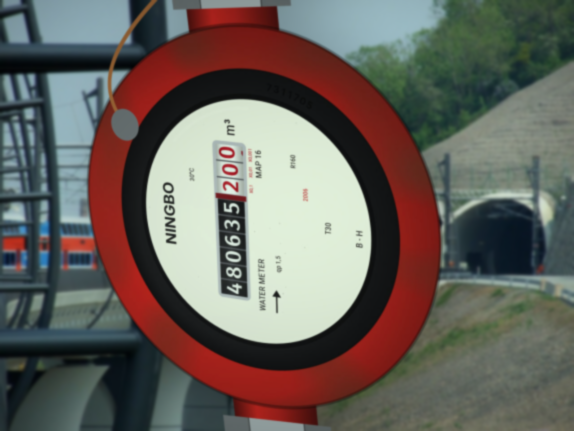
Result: 480635.200 m³
